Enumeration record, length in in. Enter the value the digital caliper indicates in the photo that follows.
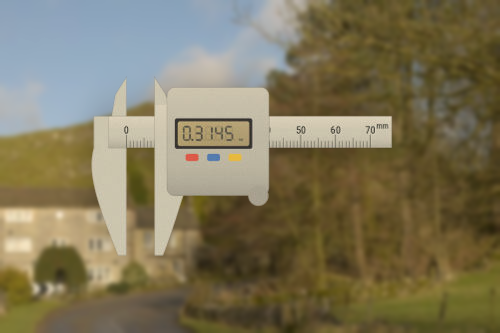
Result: 0.3145 in
